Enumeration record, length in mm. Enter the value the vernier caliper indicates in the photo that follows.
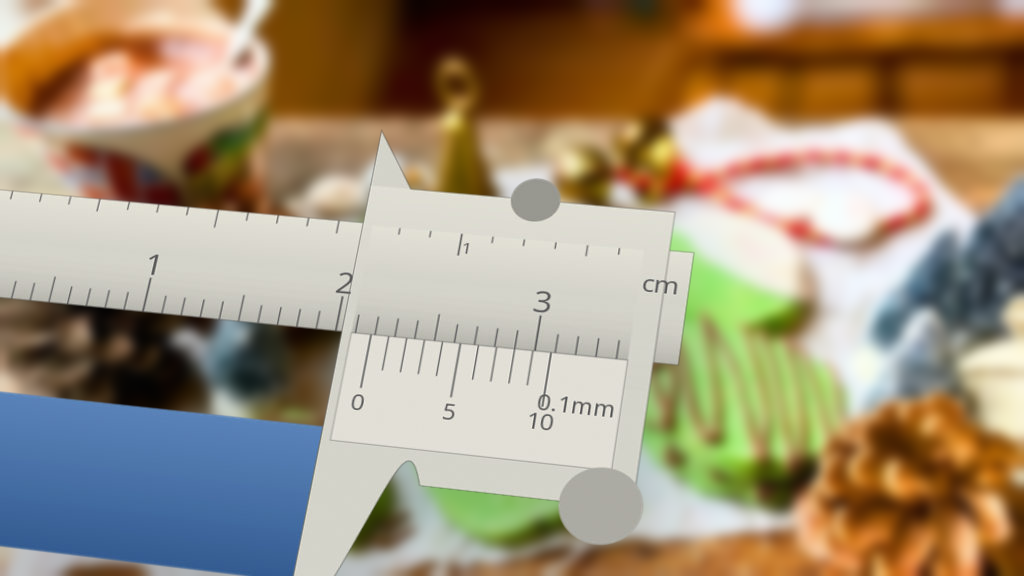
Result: 21.8 mm
